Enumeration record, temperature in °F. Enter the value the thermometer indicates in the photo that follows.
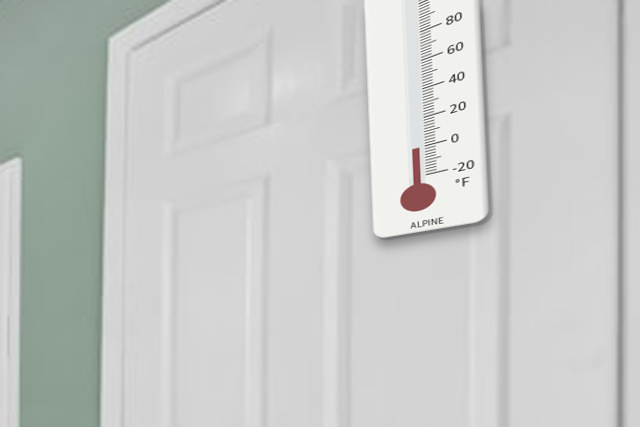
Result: 0 °F
